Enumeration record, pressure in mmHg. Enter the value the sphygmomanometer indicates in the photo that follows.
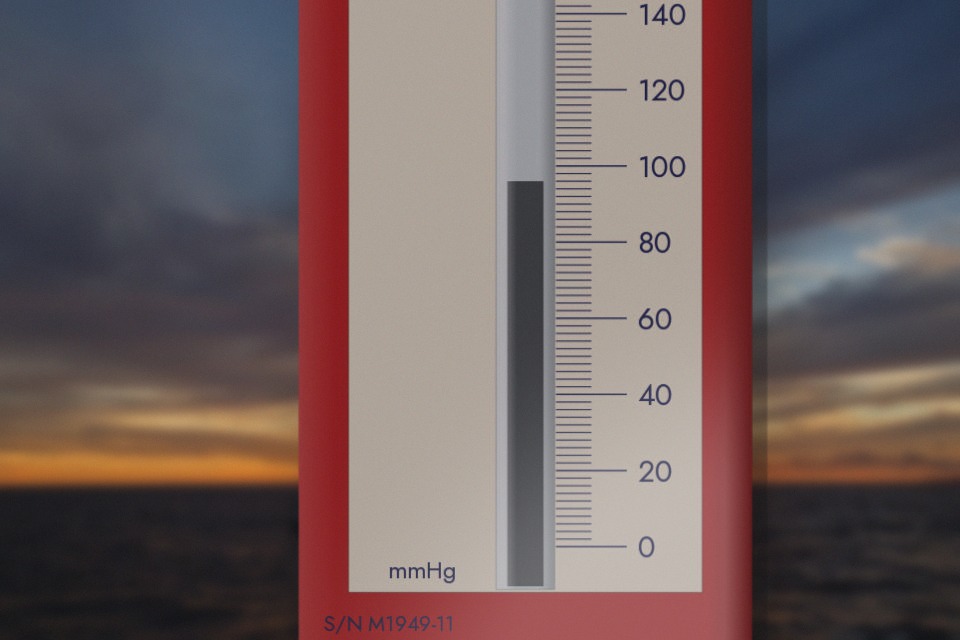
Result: 96 mmHg
